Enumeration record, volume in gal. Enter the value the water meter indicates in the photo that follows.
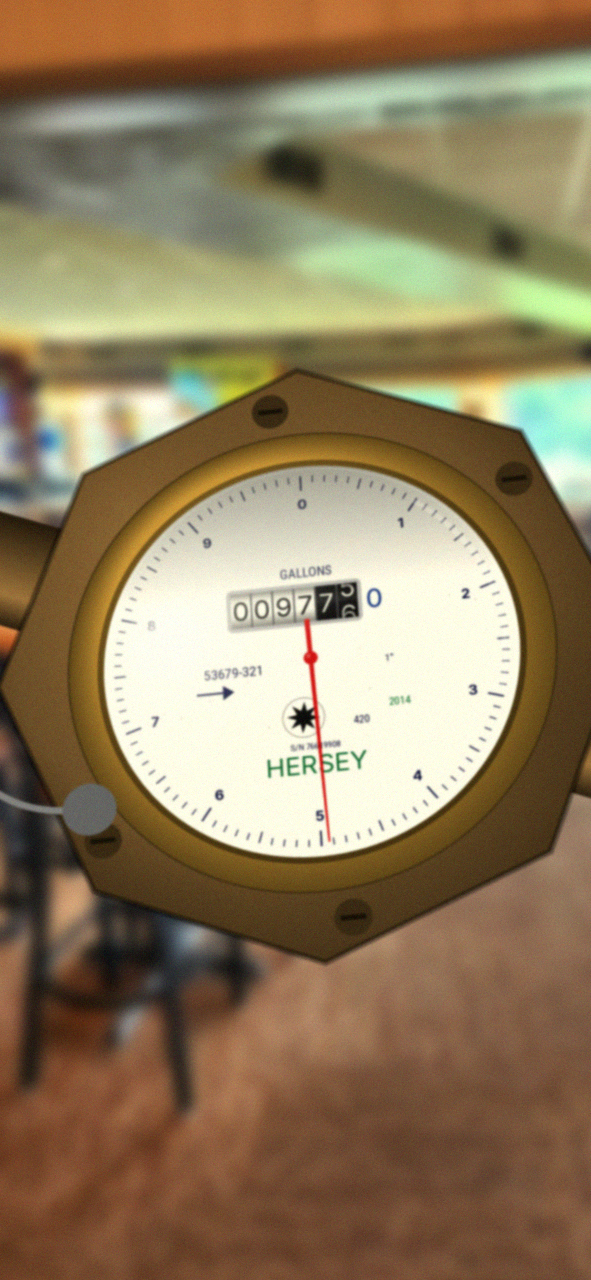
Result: 97754.9 gal
